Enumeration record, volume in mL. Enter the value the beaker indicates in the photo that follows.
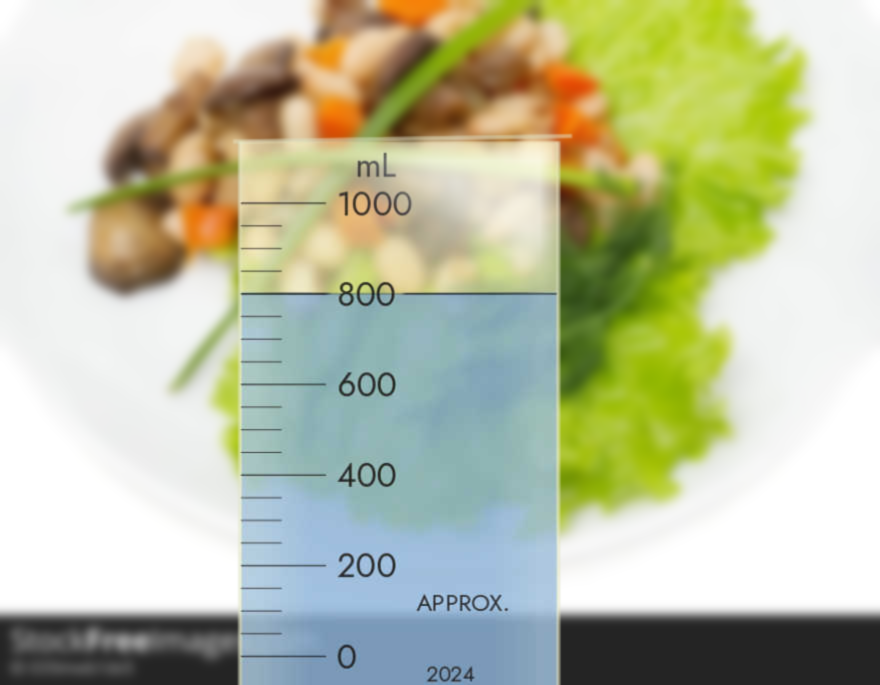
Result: 800 mL
